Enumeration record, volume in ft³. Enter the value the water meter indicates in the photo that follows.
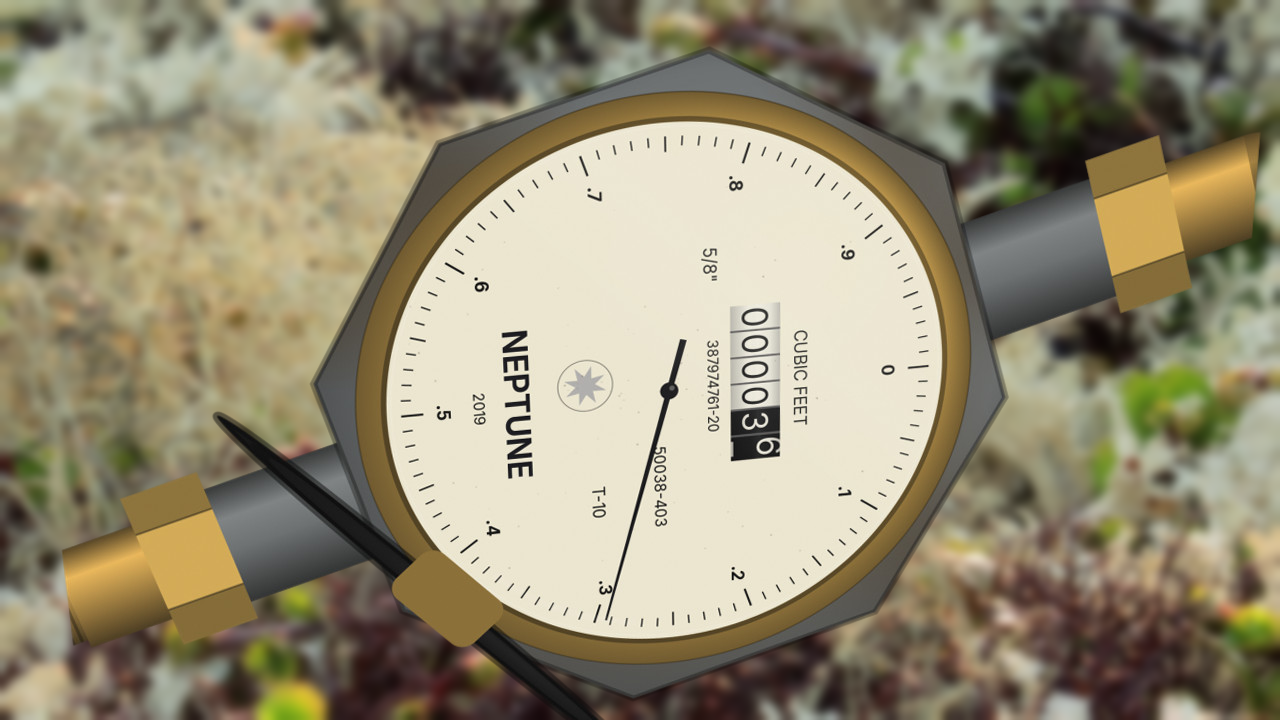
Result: 36.29 ft³
